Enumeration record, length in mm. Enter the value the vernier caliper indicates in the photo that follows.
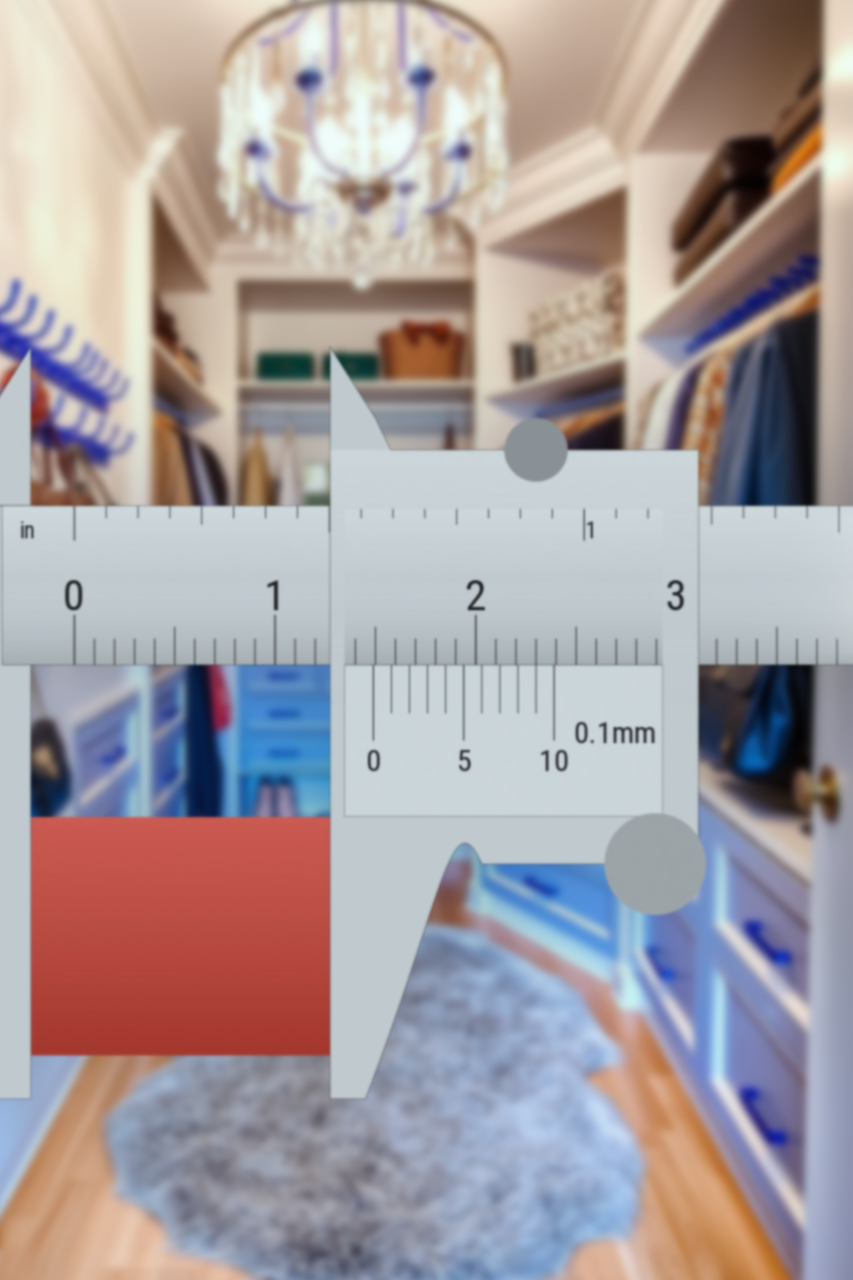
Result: 14.9 mm
